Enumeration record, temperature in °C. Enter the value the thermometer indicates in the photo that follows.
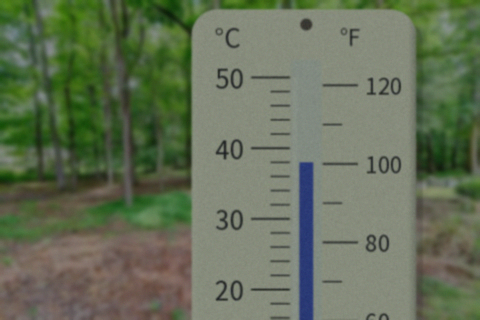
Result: 38 °C
